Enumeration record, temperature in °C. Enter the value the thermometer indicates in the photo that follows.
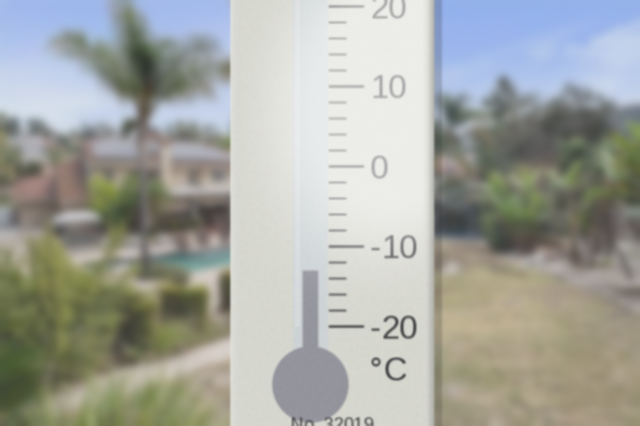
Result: -13 °C
